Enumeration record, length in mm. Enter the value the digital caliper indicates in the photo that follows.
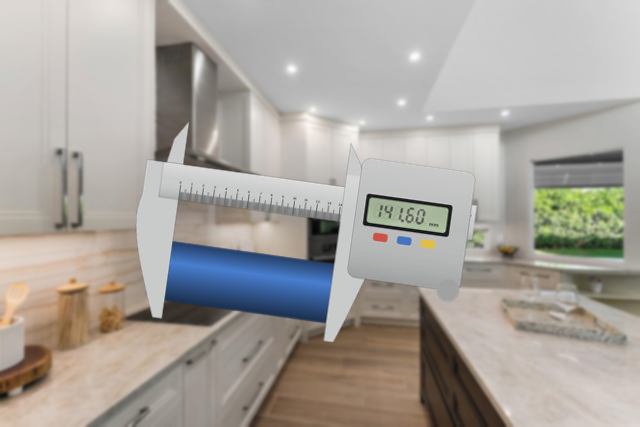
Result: 141.60 mm
